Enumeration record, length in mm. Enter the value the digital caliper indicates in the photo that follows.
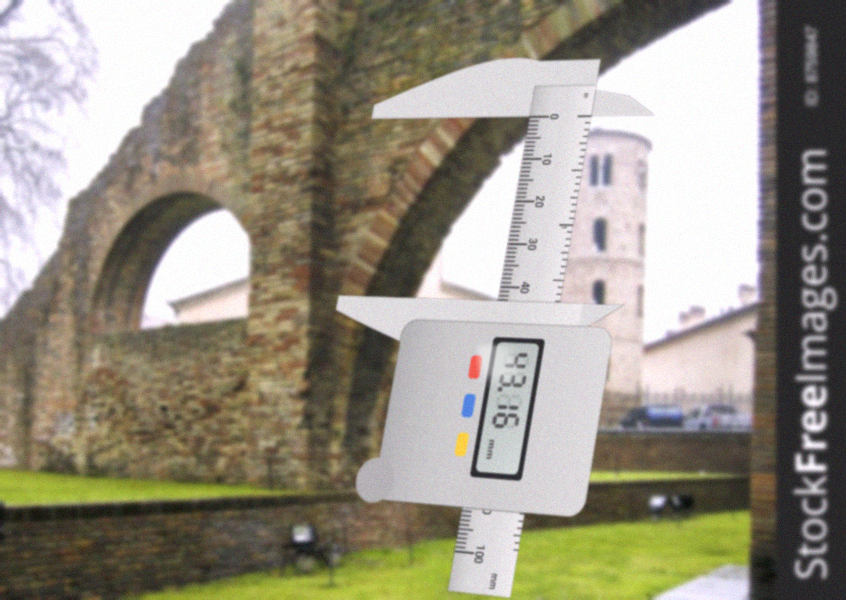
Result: 43.16 mm
